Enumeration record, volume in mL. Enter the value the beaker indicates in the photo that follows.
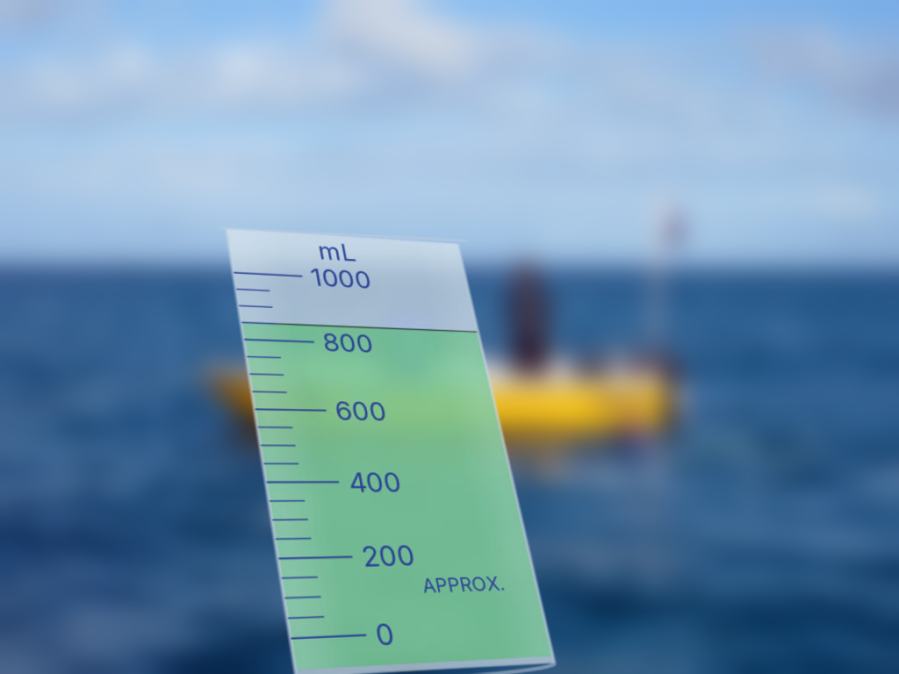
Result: 850 mL
